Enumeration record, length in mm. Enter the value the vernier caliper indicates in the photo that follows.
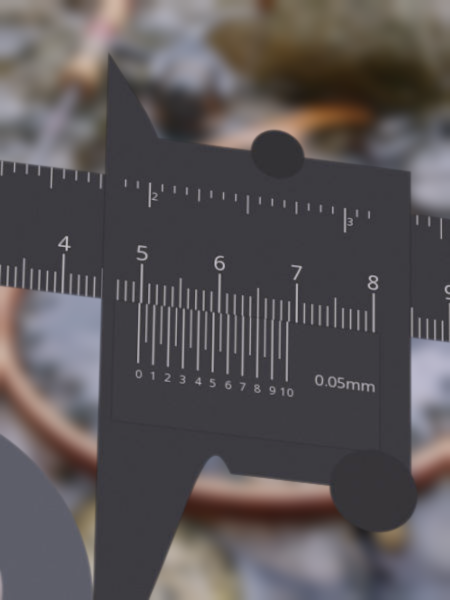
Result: 49.8 mm
